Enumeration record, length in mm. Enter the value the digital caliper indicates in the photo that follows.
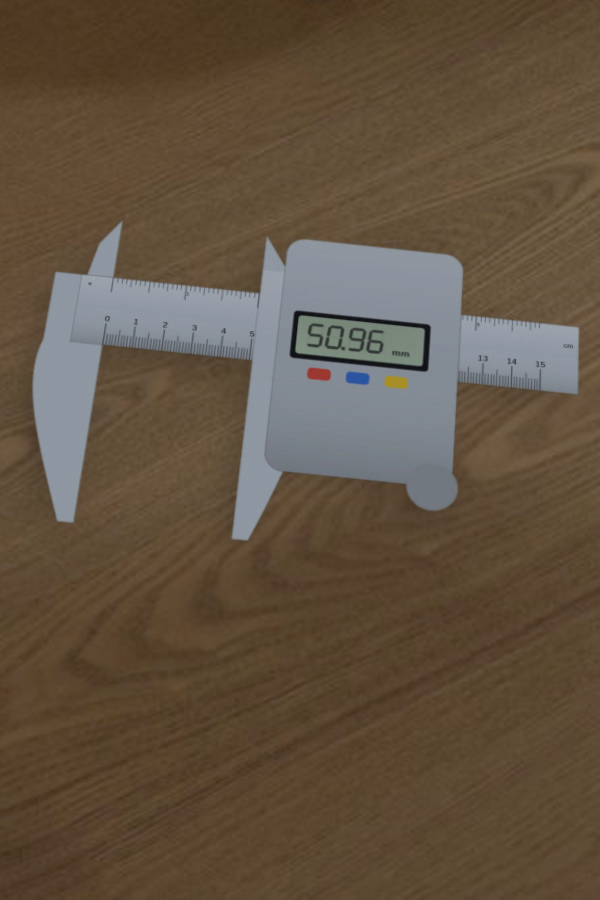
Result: 50.96 mm
